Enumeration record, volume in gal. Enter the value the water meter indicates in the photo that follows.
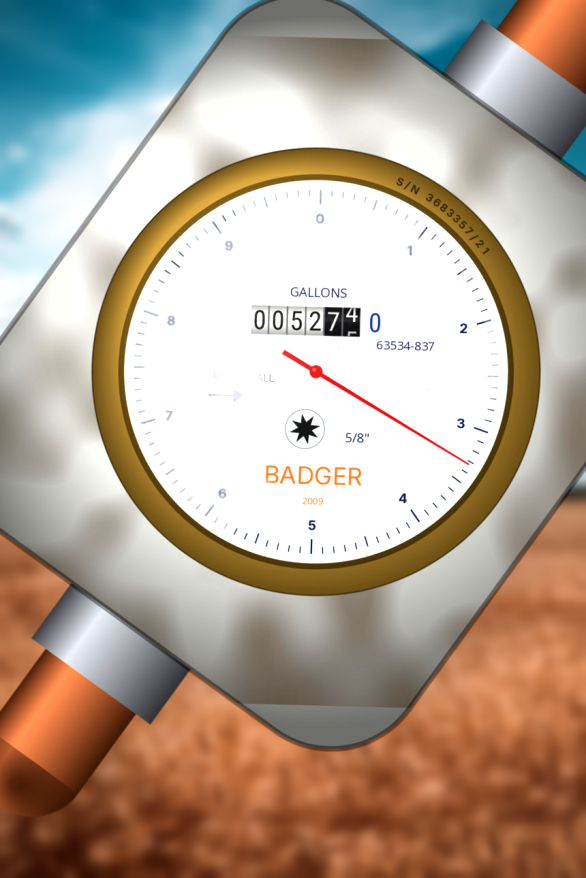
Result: 52743.3 gal
